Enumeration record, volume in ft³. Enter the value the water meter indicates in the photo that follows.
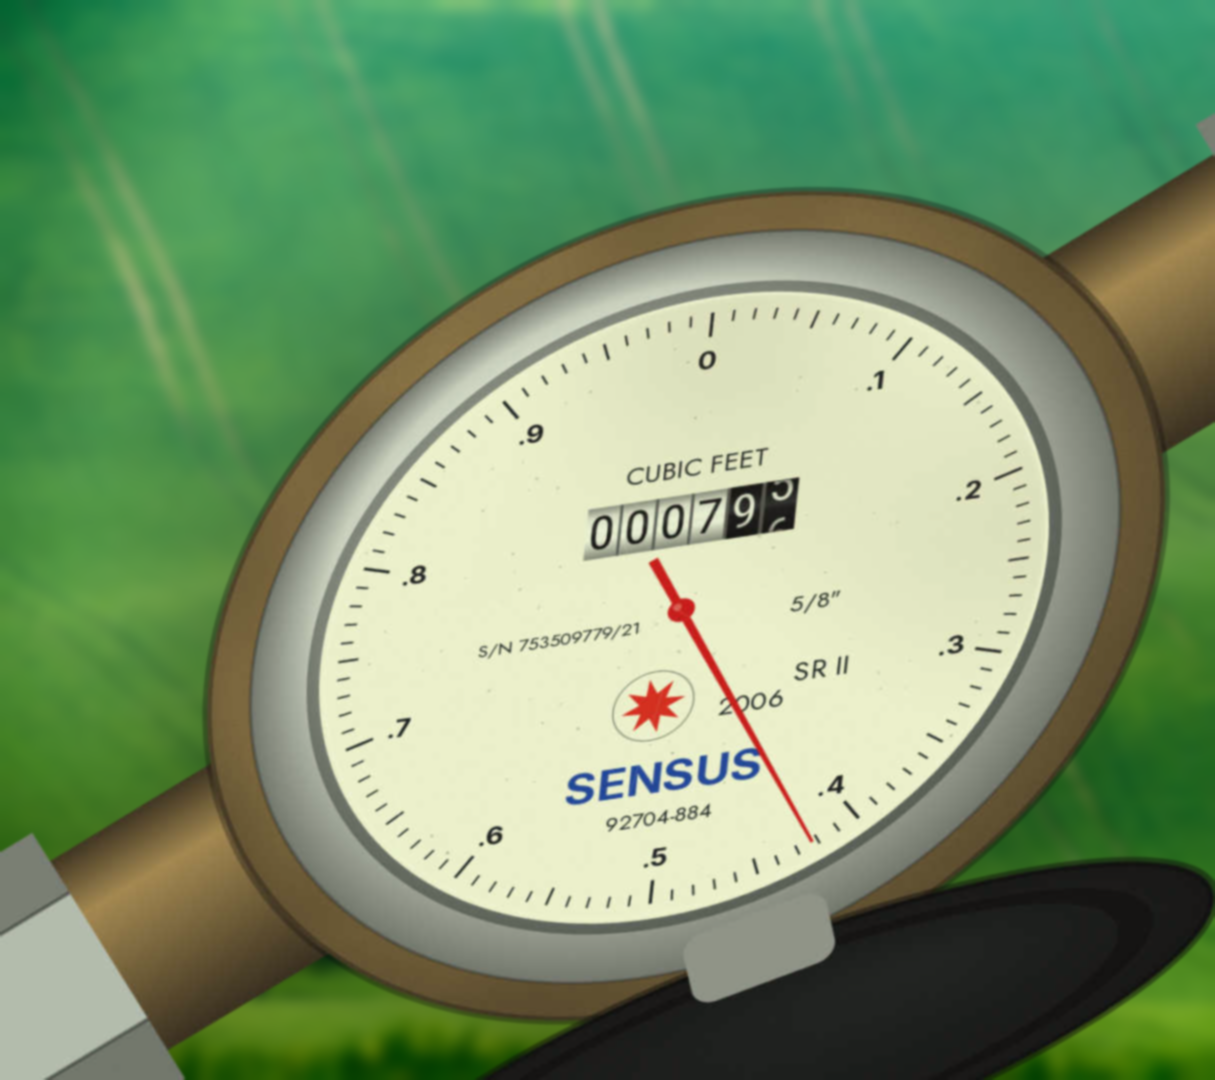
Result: 795.42 ft³
